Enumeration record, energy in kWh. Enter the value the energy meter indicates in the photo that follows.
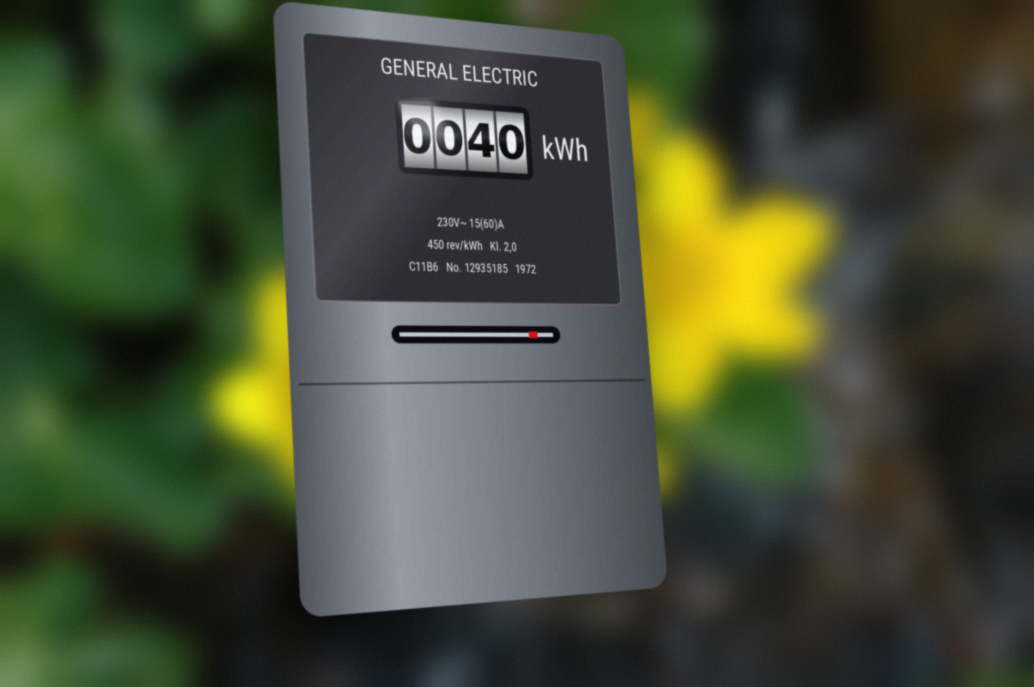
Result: 40 kWh
